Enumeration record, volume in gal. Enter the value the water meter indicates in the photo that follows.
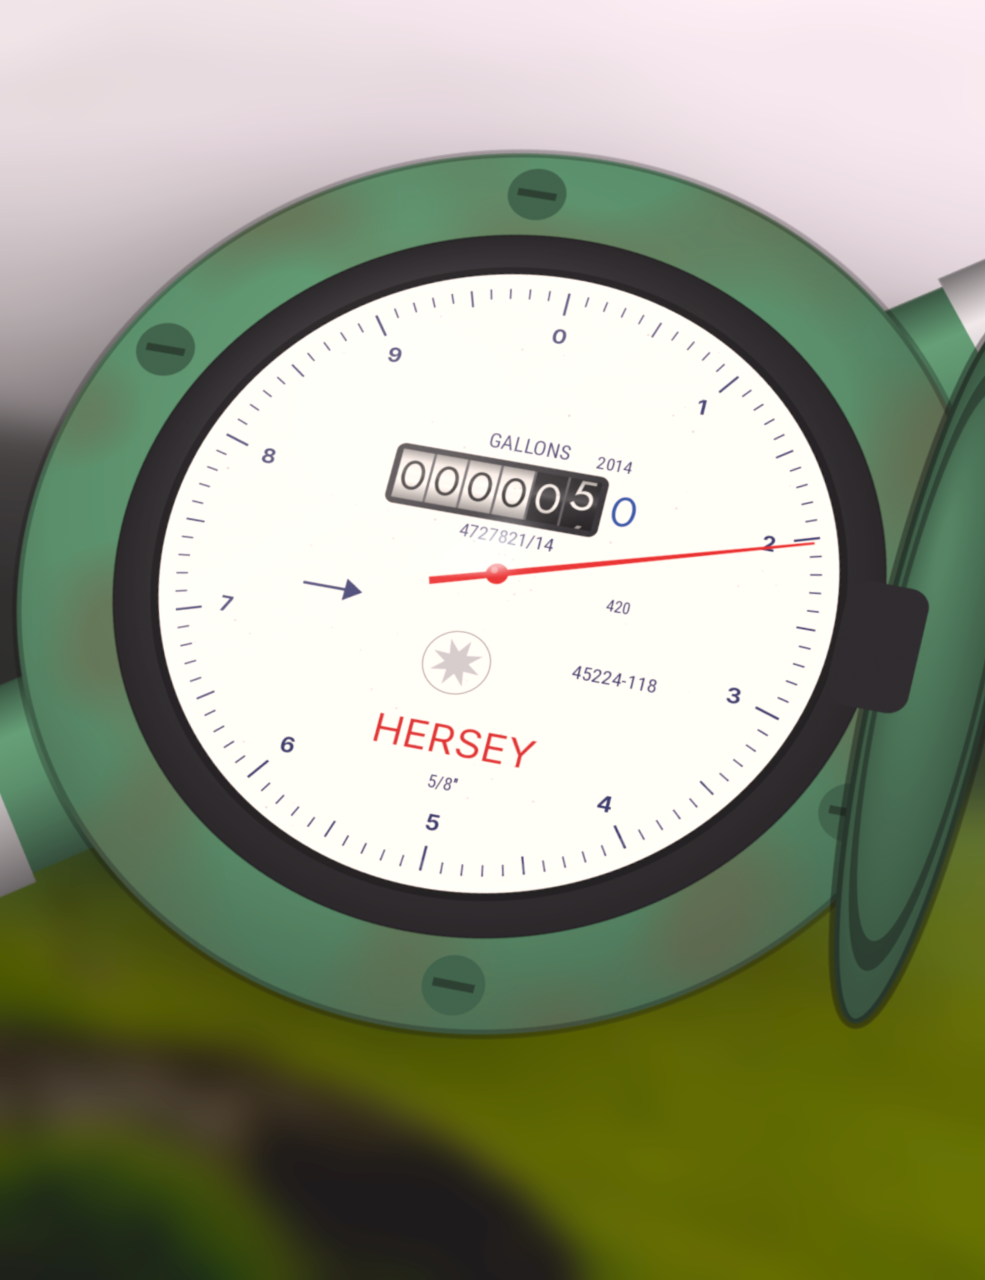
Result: 52.0 gal
